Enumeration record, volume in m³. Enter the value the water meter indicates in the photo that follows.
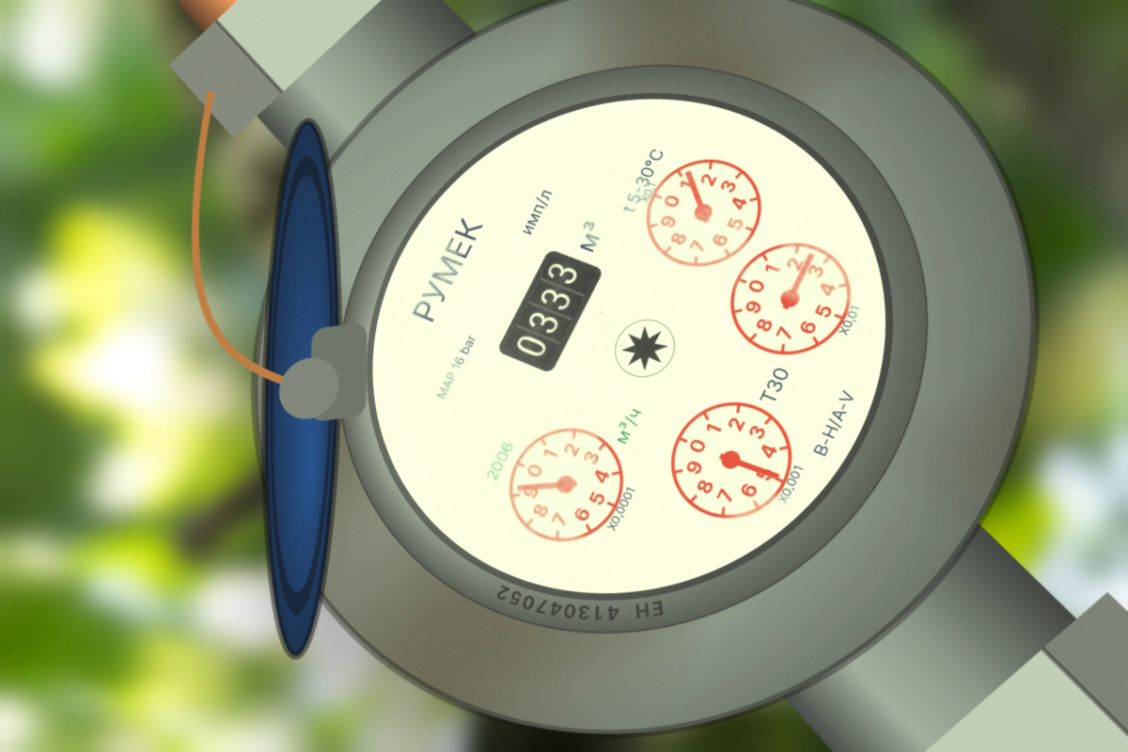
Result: 333.1249 m³
